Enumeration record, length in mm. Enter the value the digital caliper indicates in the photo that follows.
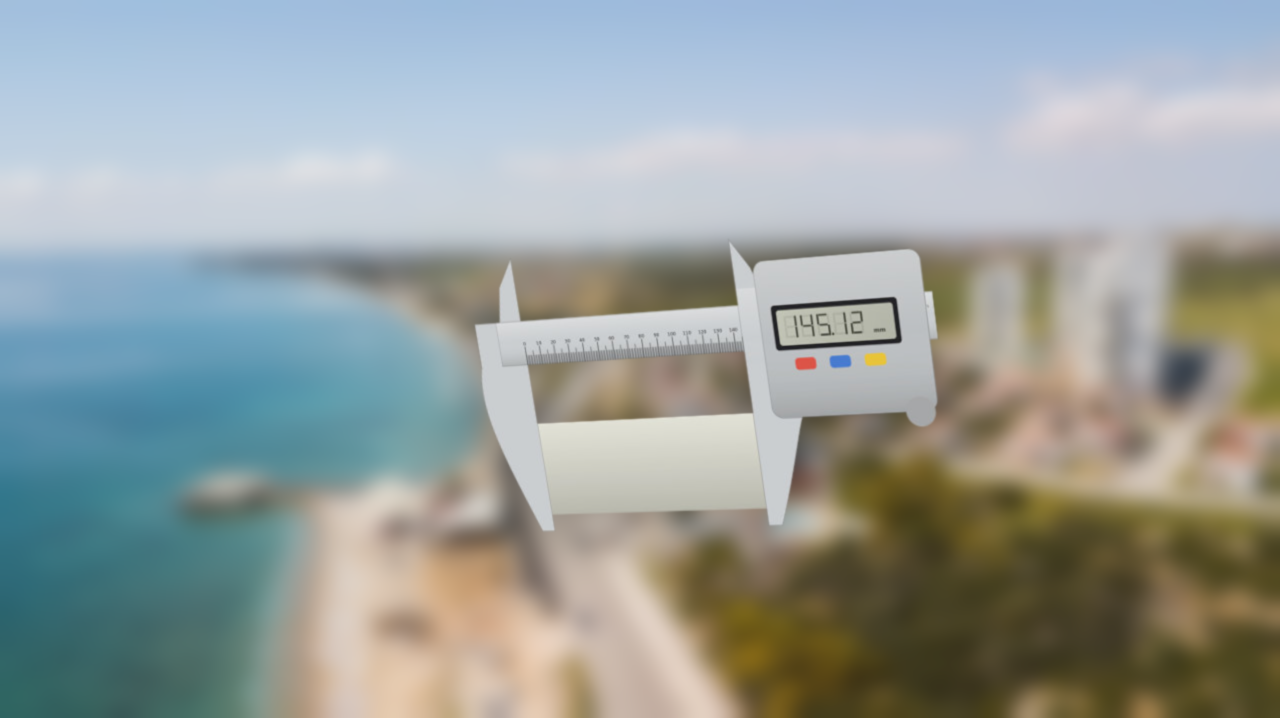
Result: 145.12 mm
